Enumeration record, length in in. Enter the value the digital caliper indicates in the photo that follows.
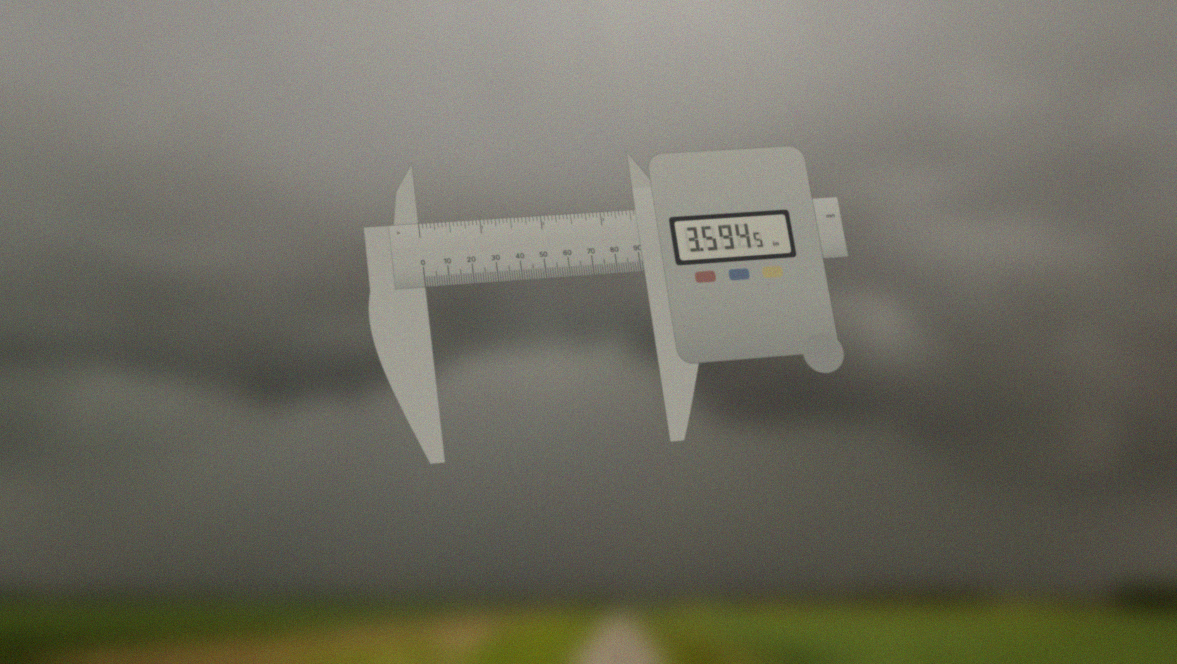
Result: 3.5945 in
